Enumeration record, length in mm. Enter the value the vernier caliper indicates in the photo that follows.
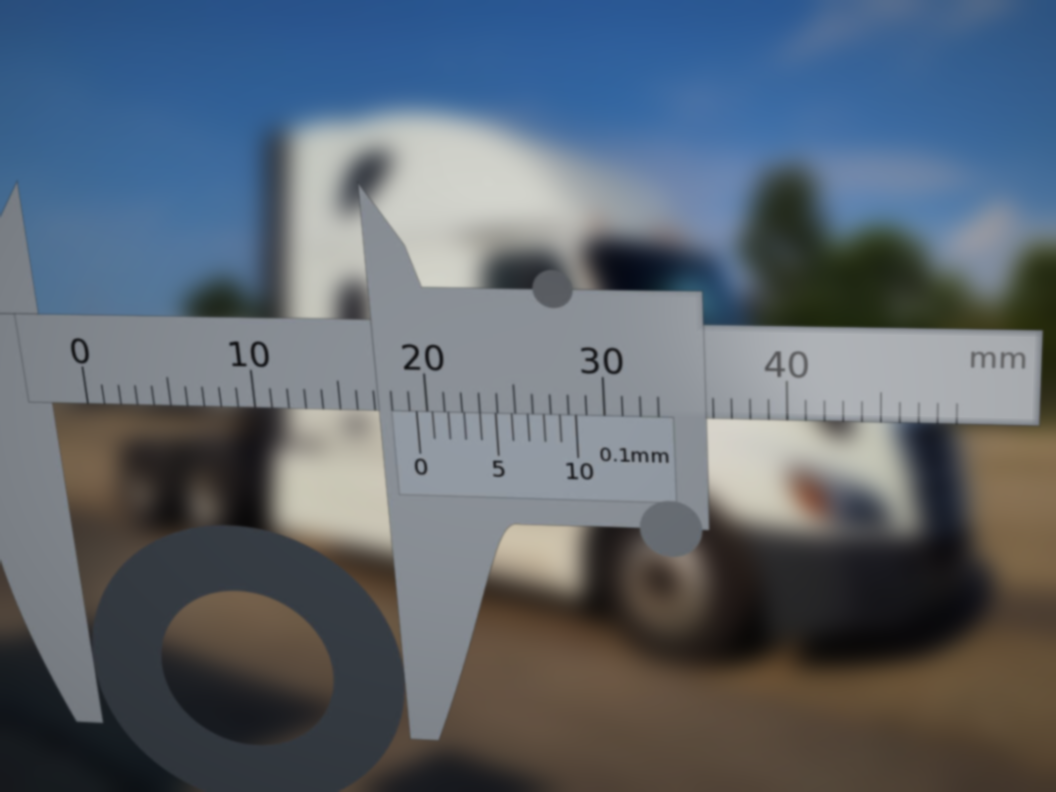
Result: 19.4 mm
